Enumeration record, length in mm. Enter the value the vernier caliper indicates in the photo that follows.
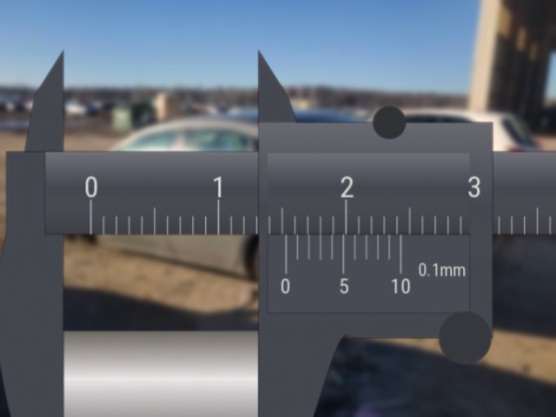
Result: 15.3 mm
